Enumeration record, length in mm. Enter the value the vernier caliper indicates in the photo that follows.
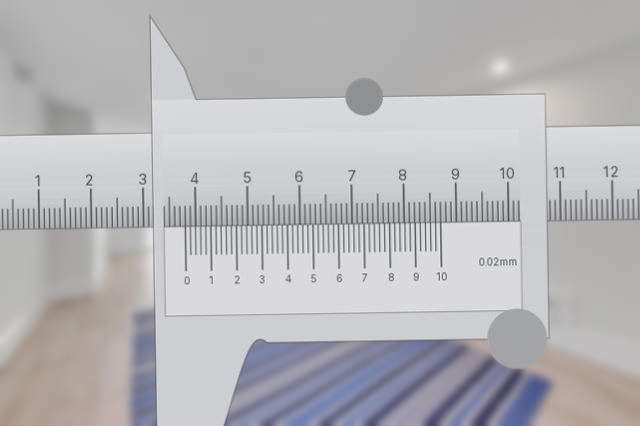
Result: 38.0 mm
